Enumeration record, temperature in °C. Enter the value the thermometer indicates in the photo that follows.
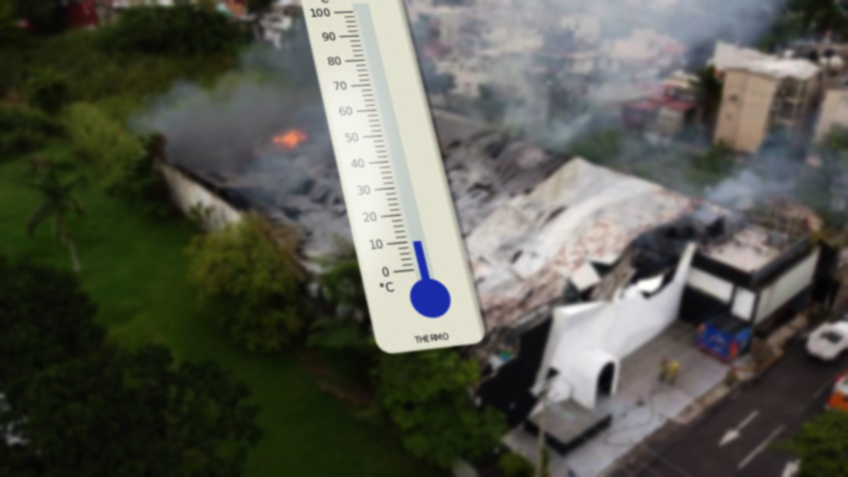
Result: 10 °C
